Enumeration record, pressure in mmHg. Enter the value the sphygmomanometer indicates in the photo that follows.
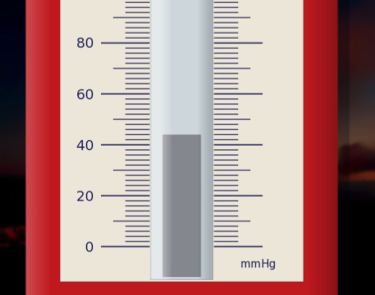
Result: 44 mmHg
